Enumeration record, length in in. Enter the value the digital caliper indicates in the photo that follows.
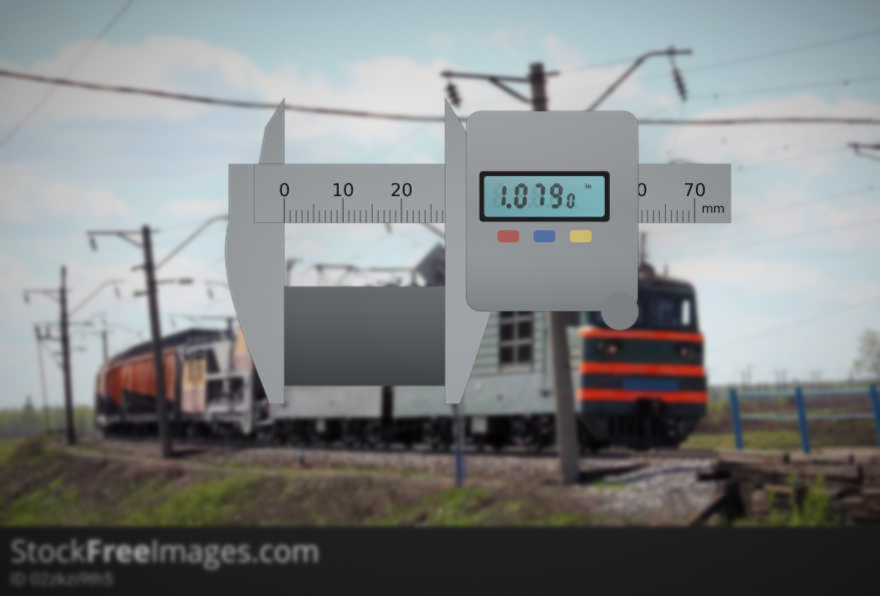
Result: 1.0790 in
